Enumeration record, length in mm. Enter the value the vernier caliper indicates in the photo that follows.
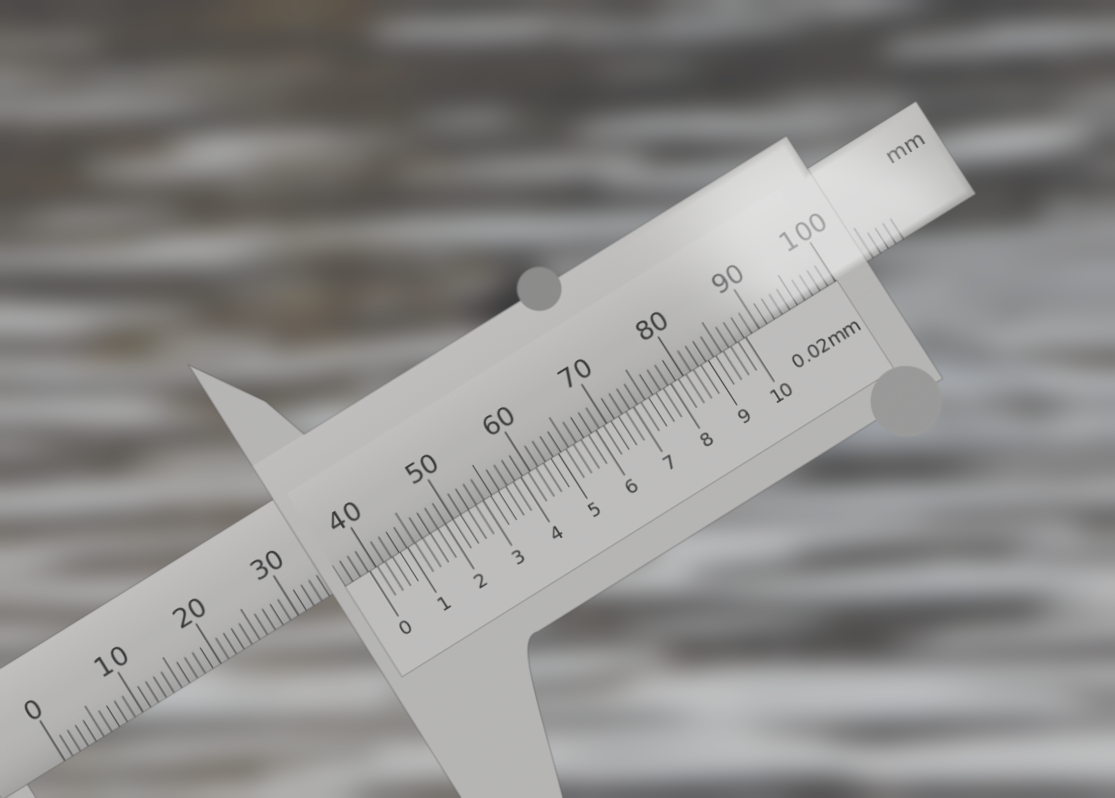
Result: 39.2 mm
